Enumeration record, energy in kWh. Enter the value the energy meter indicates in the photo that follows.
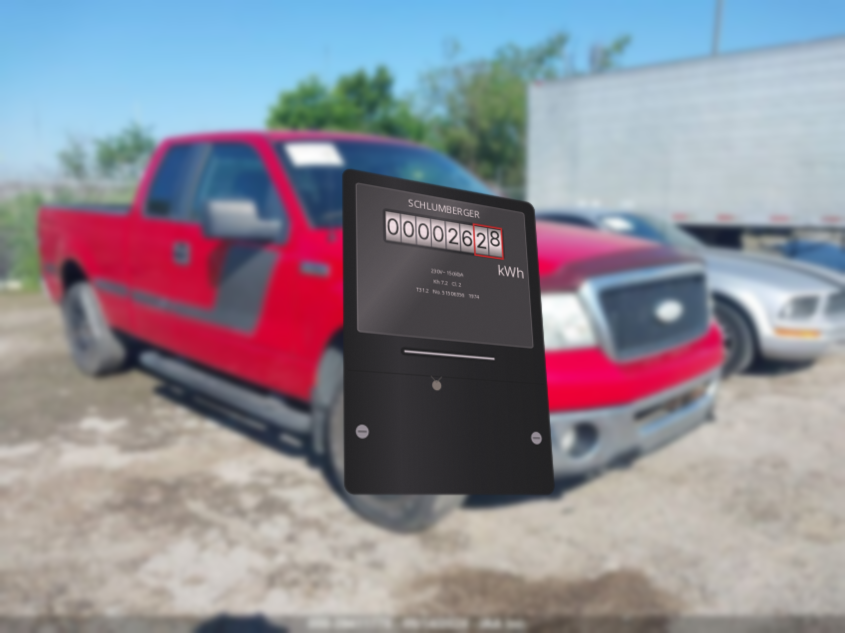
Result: 26.28 kWh
